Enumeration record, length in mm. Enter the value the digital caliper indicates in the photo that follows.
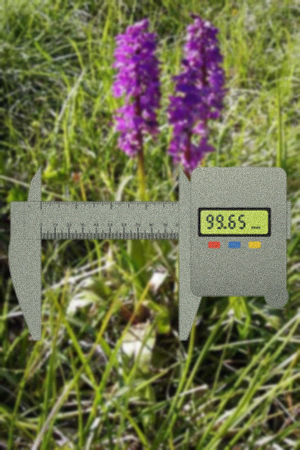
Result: 99.65 mm
